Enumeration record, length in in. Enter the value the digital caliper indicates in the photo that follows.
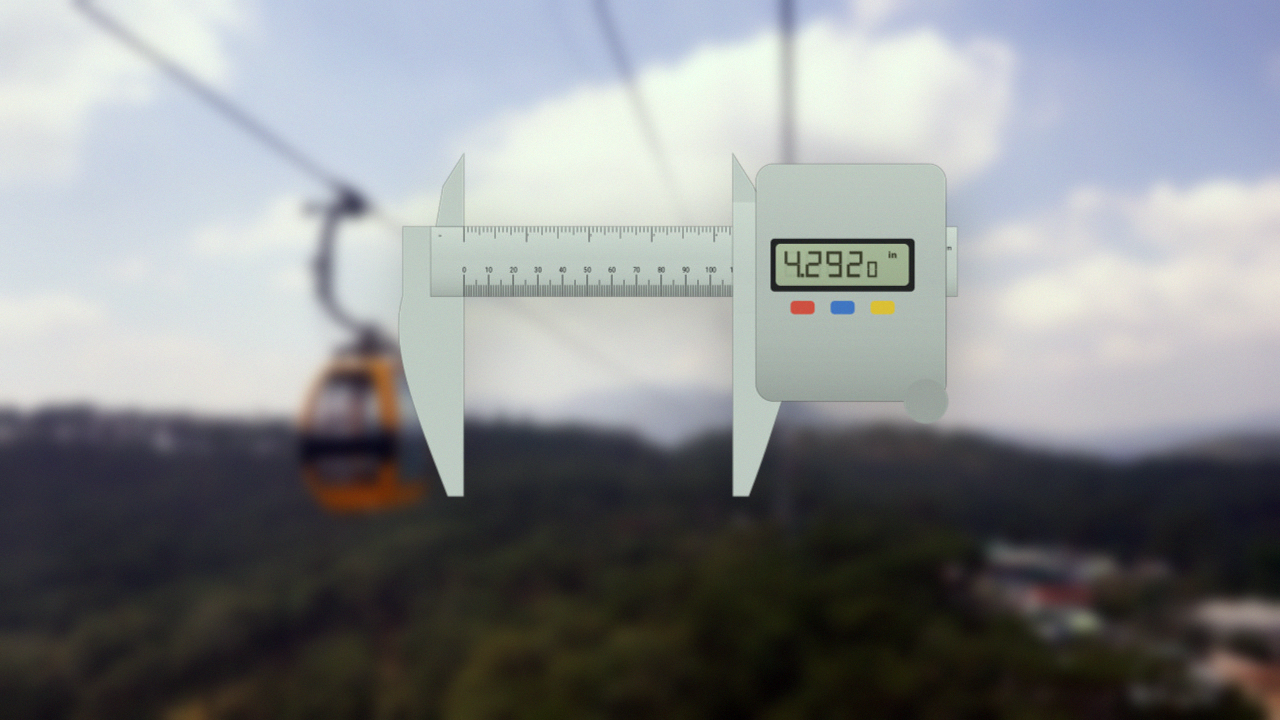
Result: 4.2920 in
